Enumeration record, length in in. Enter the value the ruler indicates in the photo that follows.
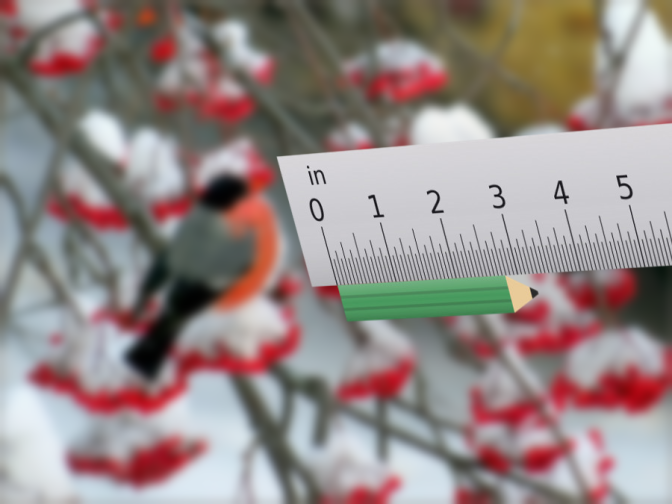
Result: 3.25 in
